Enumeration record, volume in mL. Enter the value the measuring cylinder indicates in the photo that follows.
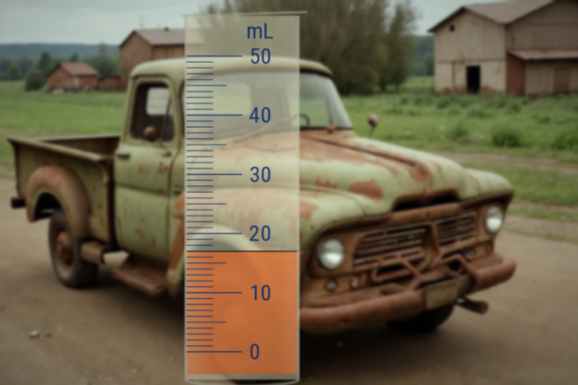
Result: 17 mL
